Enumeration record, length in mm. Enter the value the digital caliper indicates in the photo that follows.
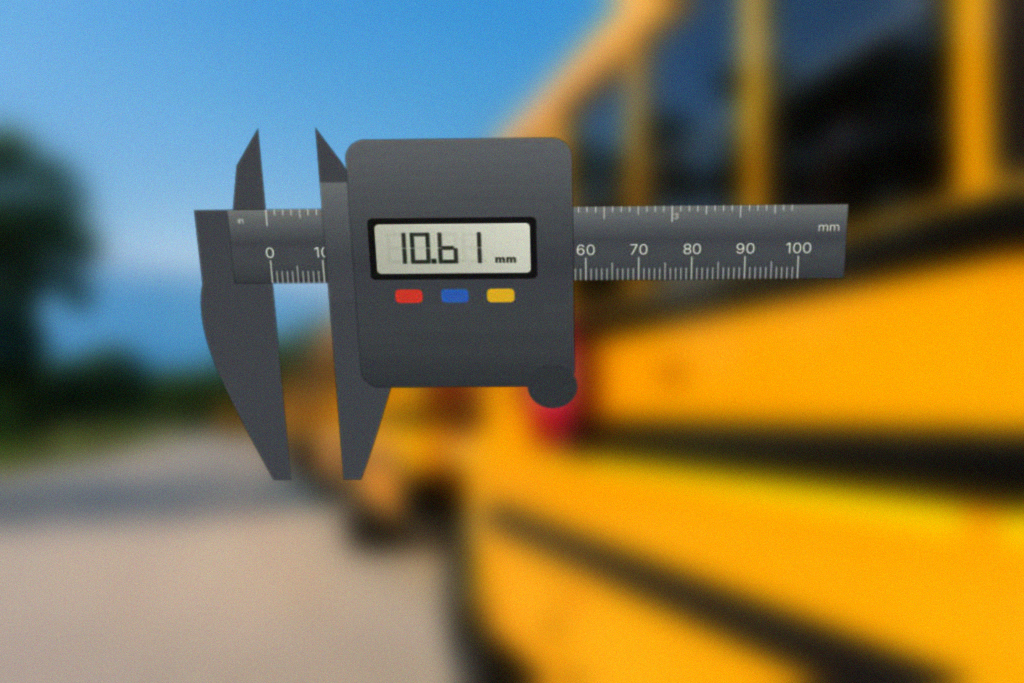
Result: 10.61 mm
